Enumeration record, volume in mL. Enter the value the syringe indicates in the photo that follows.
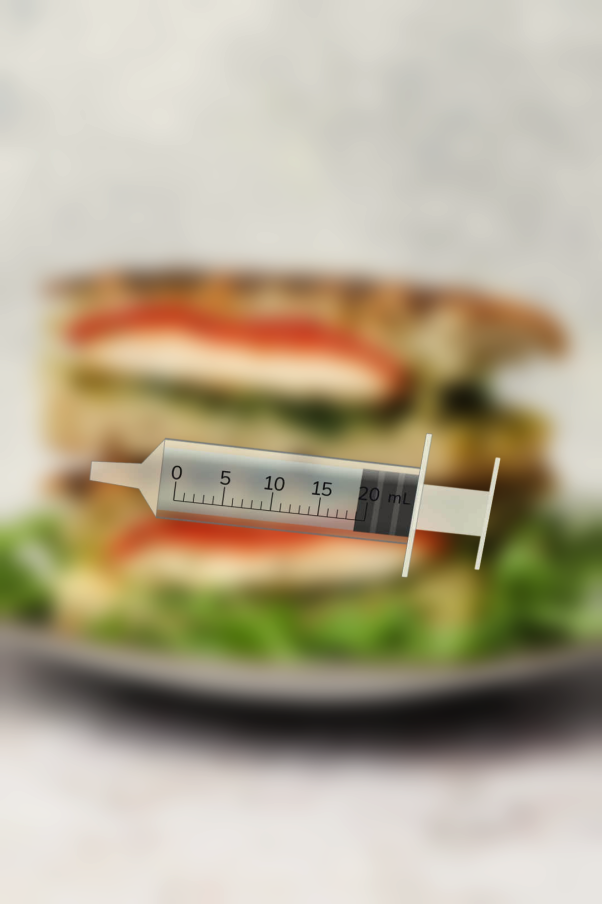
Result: 19 mL
